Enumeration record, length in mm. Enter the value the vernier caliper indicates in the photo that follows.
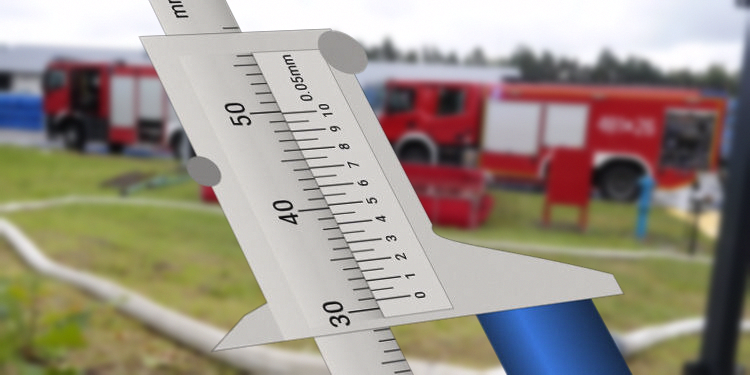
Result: 30.8 mm
